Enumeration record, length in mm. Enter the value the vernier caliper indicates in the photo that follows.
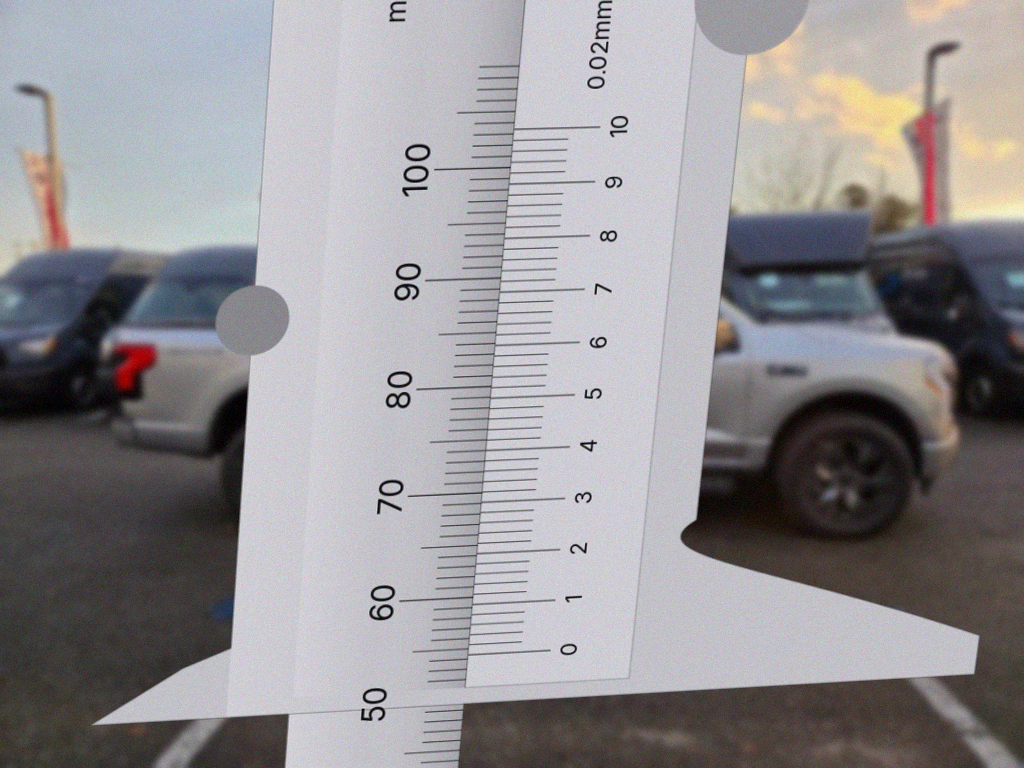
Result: 54.4 mm
